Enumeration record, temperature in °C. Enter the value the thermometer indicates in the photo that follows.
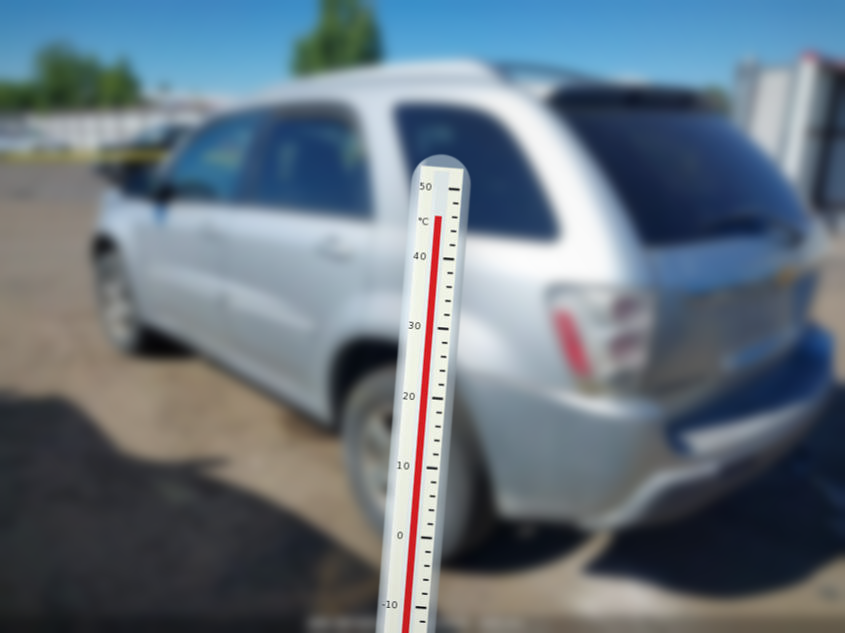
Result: 46 °C
